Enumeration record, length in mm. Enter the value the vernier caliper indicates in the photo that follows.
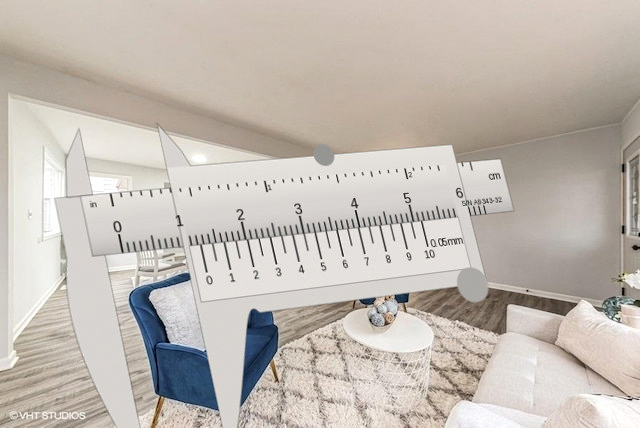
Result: 12.5 mm
